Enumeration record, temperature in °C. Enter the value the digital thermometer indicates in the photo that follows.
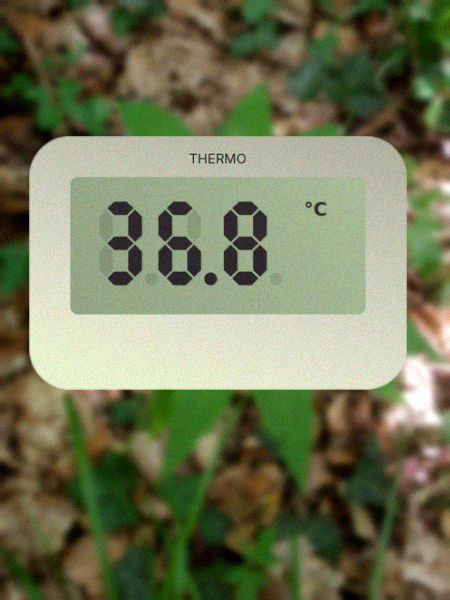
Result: 36.8 °C
